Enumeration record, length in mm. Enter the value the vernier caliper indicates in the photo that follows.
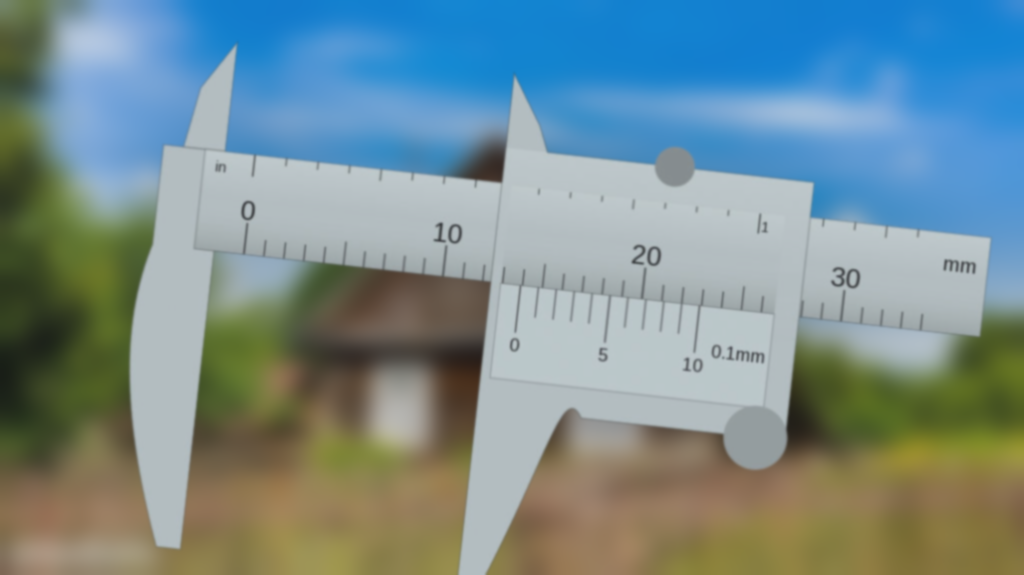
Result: 13.9 mm
